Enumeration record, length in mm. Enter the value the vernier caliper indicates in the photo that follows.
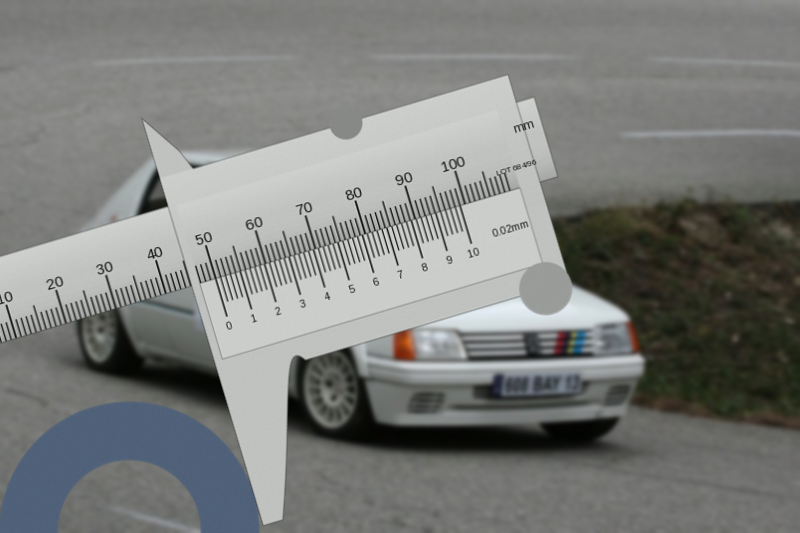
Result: 50.0 mm
